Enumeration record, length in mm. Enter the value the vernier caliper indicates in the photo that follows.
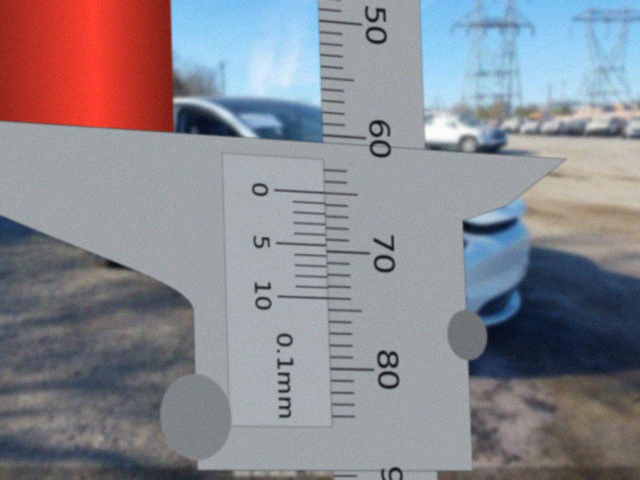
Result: 65.0 mm
